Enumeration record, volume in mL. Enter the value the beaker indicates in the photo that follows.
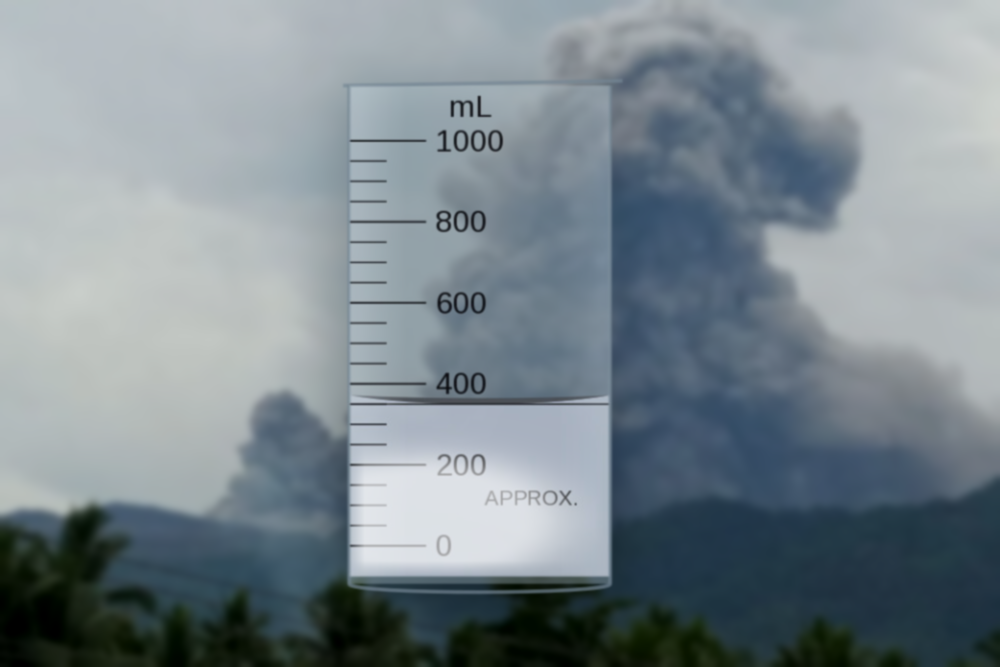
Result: 350 mL
